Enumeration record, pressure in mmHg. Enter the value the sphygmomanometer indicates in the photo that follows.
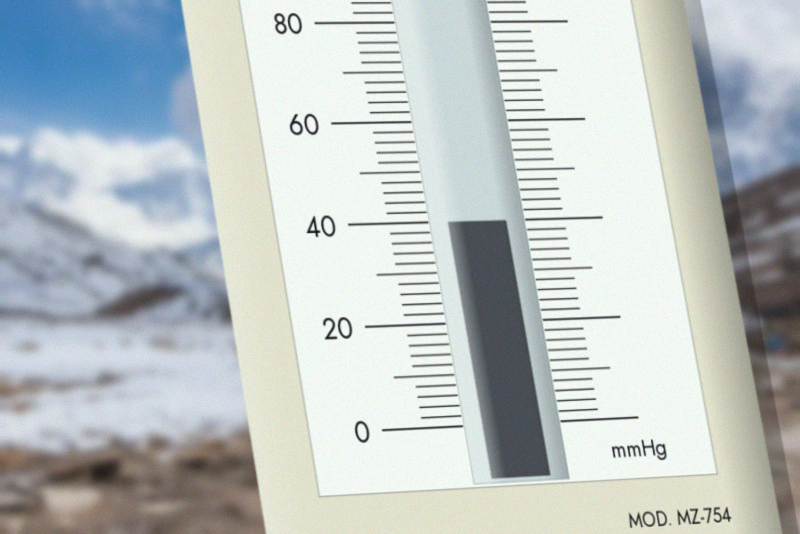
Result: 40 mmHg
